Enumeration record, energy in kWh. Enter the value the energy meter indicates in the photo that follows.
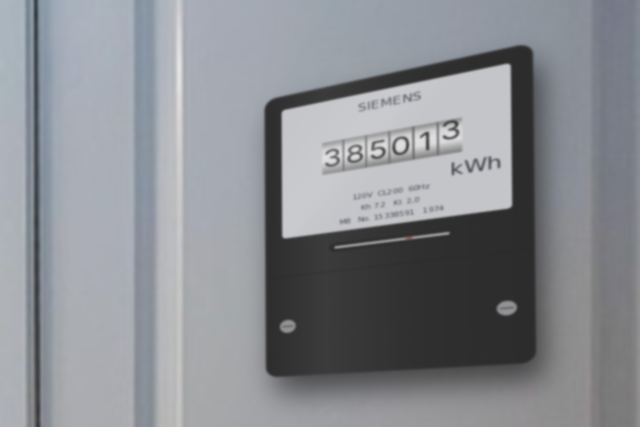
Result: 385013 kWh
